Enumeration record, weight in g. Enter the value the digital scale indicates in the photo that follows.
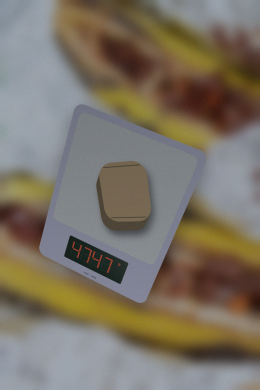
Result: 4747 g
